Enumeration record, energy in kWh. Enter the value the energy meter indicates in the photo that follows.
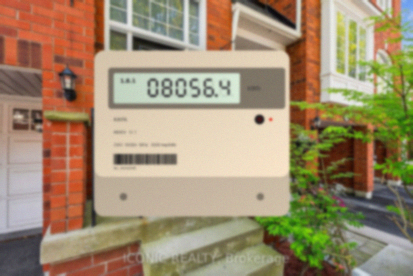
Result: 8056.4 kWh
